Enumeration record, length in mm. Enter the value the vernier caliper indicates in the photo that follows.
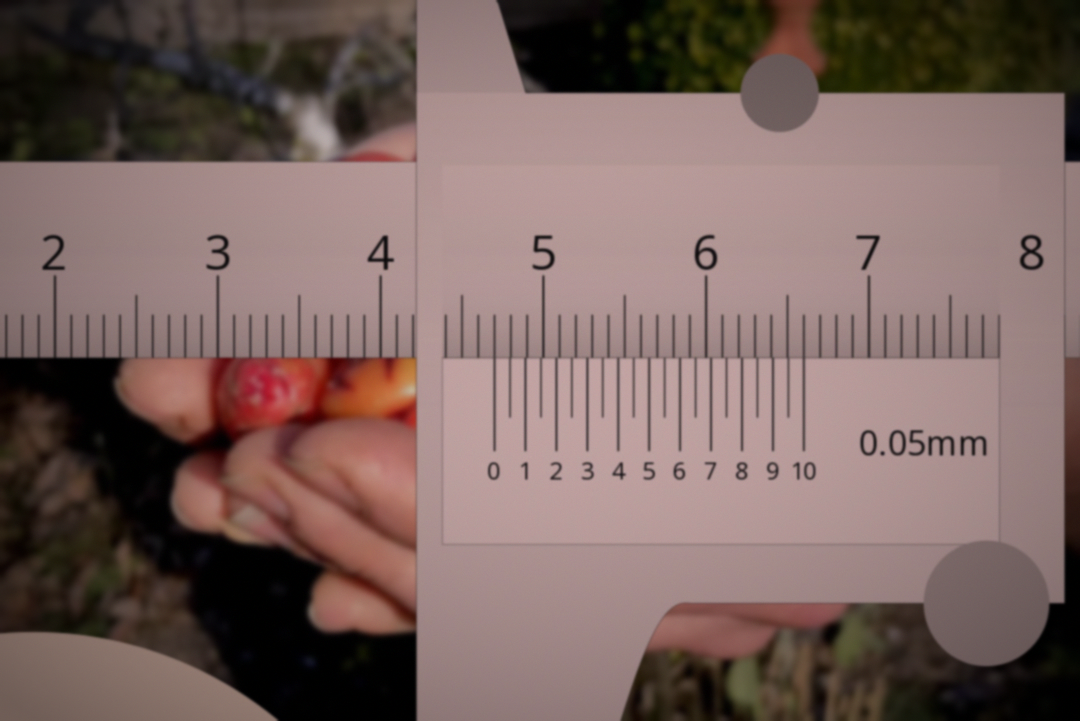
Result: 47.0 mm
